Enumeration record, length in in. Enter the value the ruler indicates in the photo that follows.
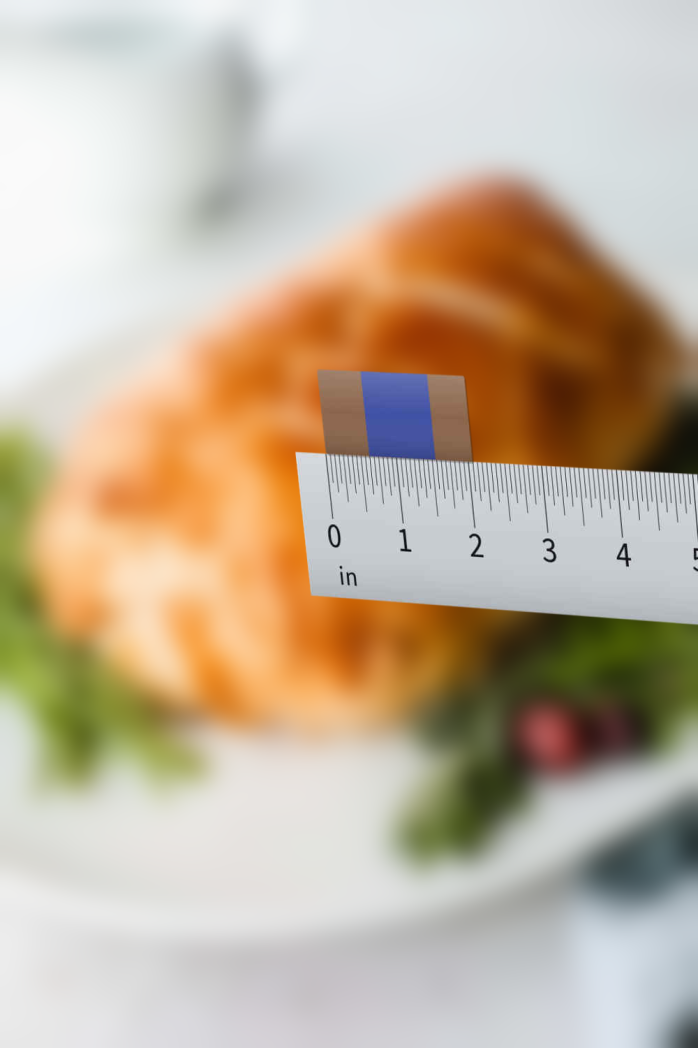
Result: 2.0625 in
